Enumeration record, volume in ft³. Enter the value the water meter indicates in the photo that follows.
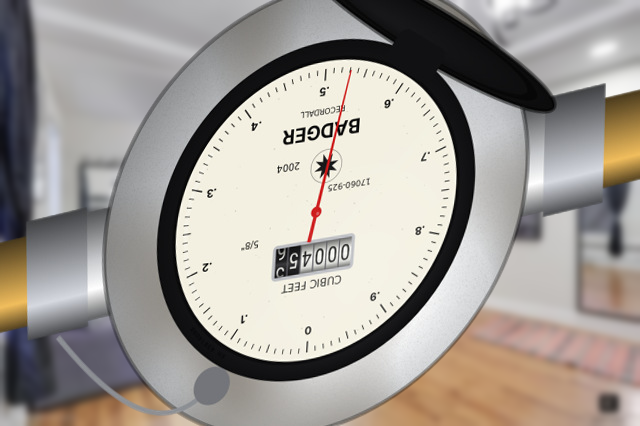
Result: 455.53 ft³
